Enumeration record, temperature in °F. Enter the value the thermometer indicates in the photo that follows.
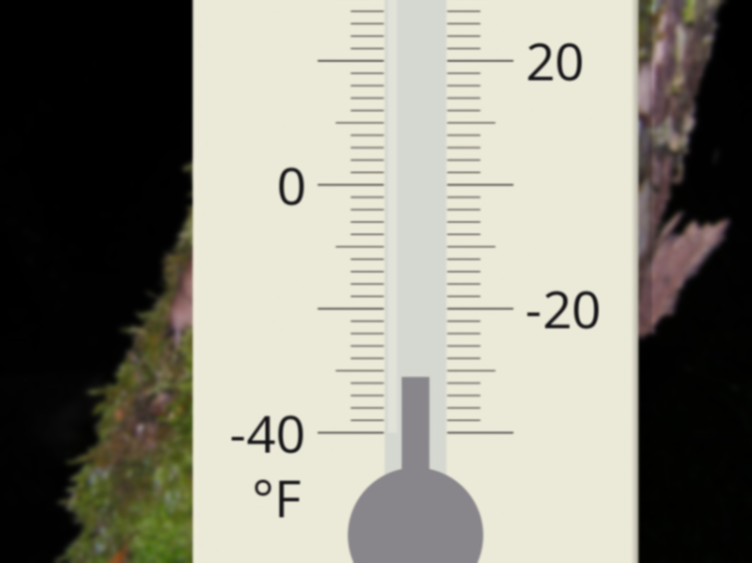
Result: -31 °F
